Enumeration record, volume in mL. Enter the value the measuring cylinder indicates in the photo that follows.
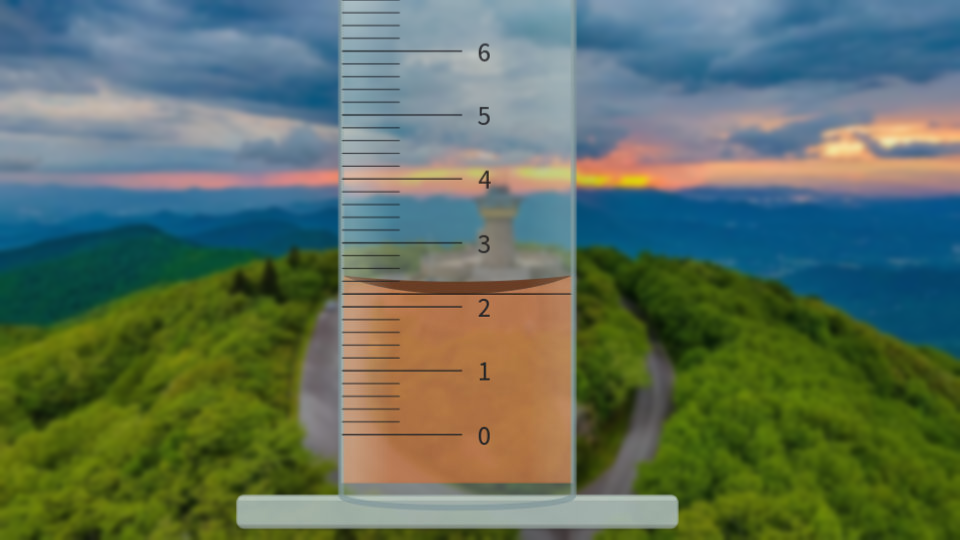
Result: 2.2 mL
